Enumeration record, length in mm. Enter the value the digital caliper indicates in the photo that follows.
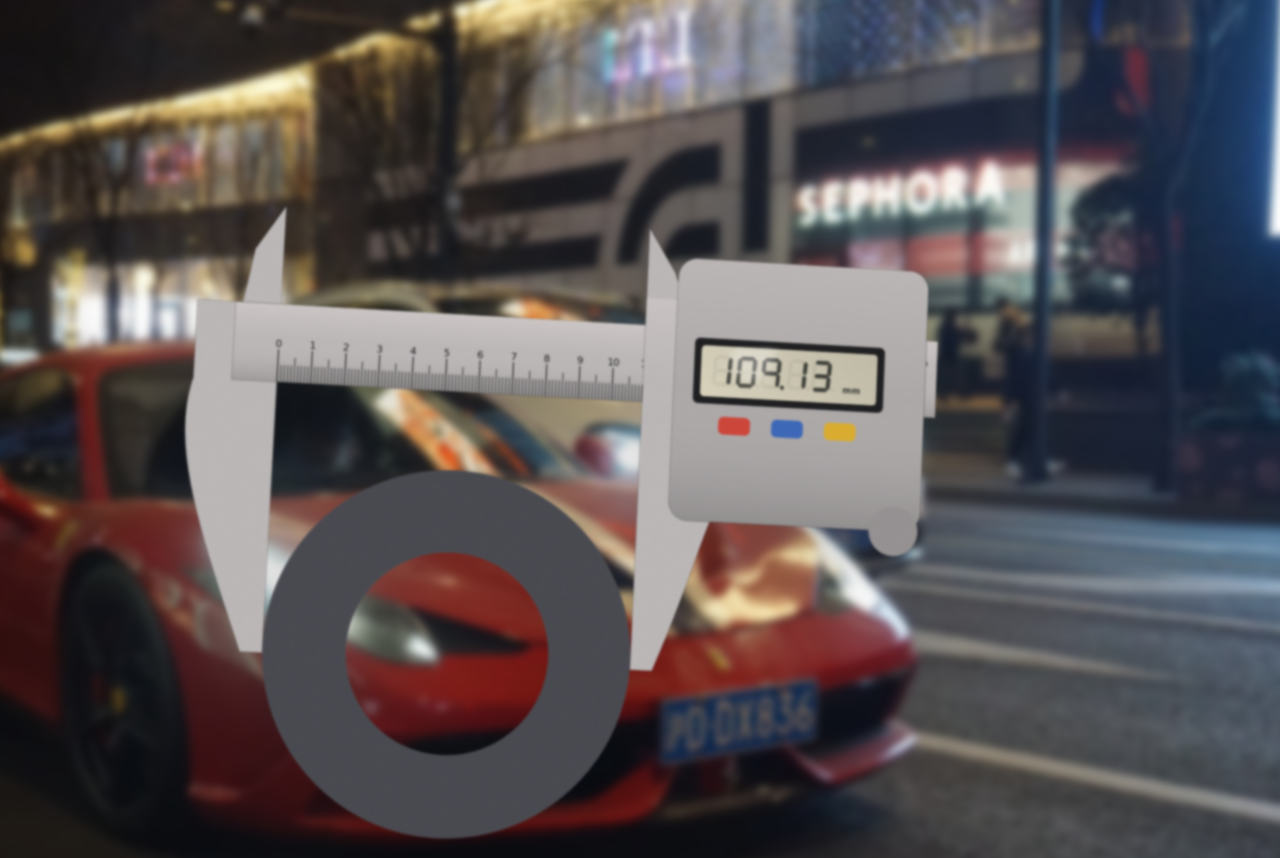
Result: 109.13 mm
